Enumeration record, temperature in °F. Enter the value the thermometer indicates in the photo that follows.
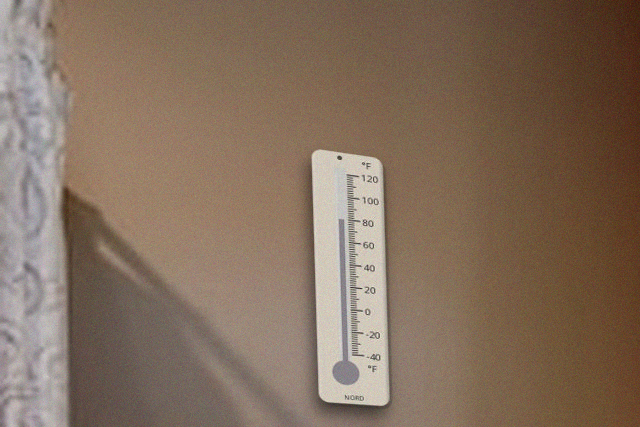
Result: 80 °F
